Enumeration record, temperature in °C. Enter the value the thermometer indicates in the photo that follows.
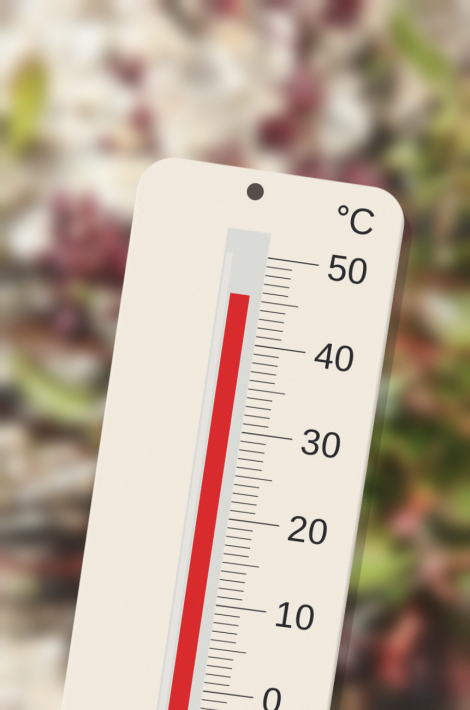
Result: 45.5 °C
